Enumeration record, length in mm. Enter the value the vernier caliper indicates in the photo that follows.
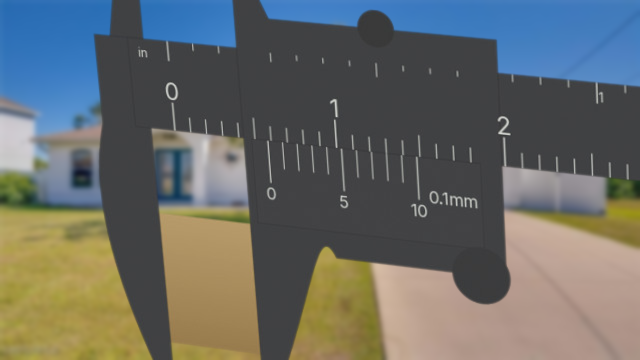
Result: 5.8 mm
